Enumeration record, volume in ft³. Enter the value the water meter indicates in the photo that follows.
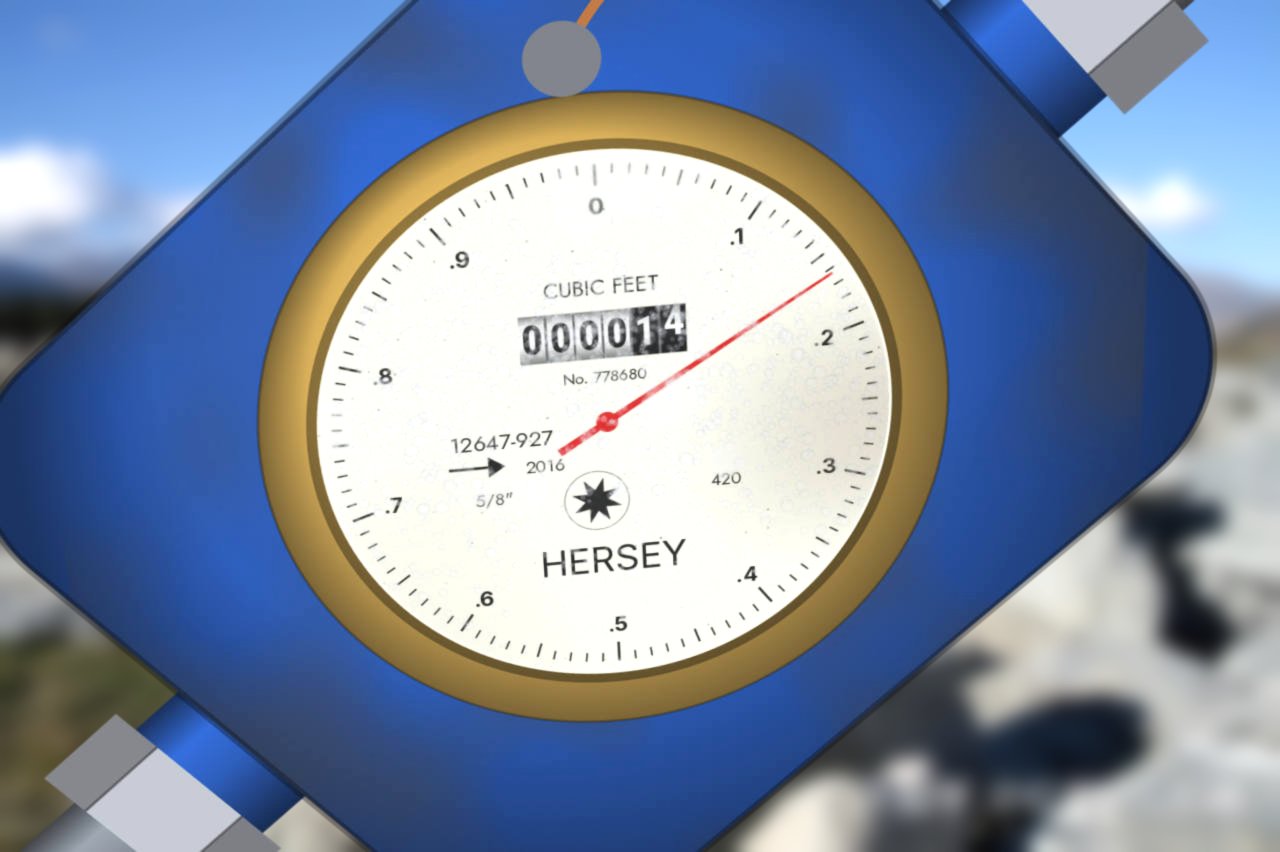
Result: 14.16 ft³
